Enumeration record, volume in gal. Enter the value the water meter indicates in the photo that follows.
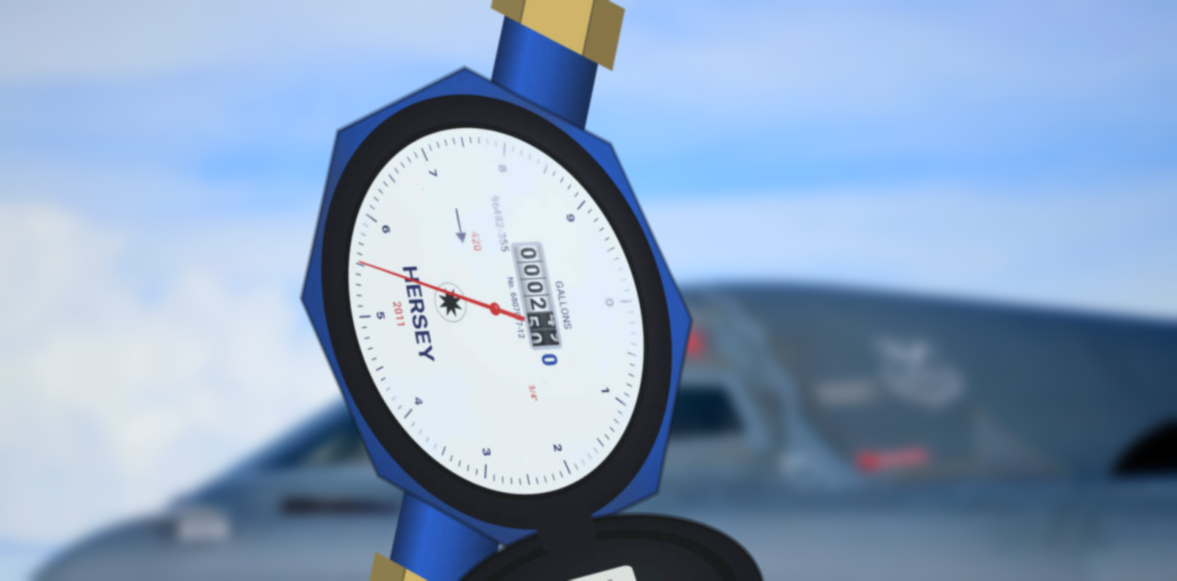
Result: 2495.5 gal
